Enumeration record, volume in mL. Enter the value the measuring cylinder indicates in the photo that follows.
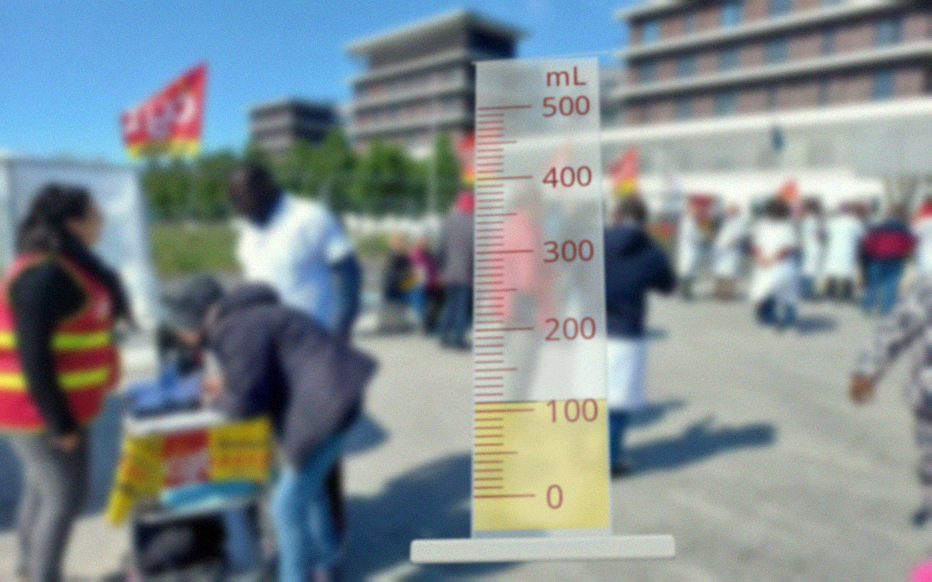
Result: 110 mL
